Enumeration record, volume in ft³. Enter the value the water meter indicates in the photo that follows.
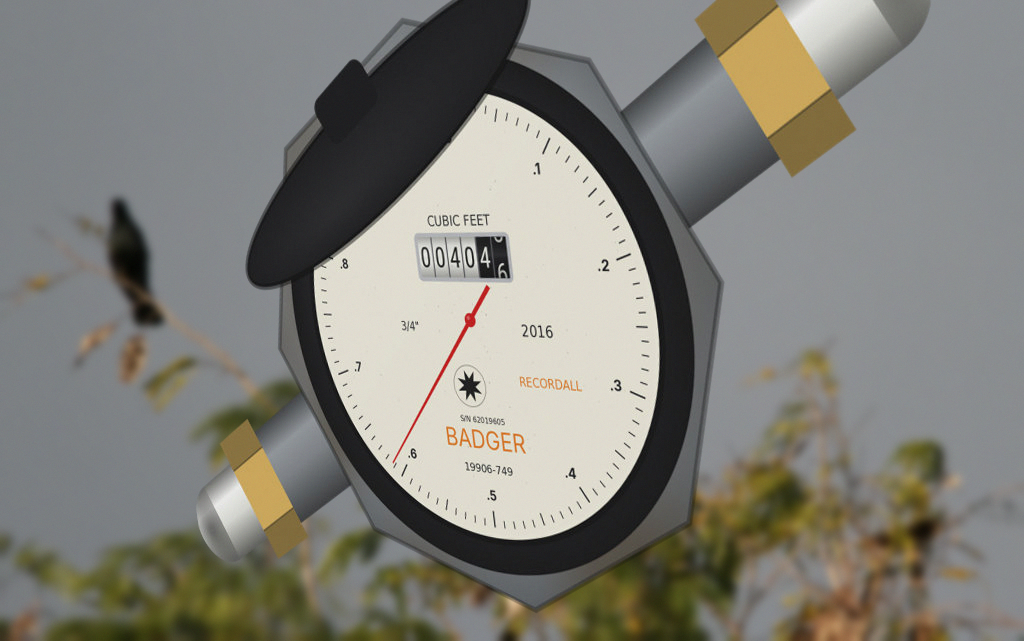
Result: 4045.61 ft³
